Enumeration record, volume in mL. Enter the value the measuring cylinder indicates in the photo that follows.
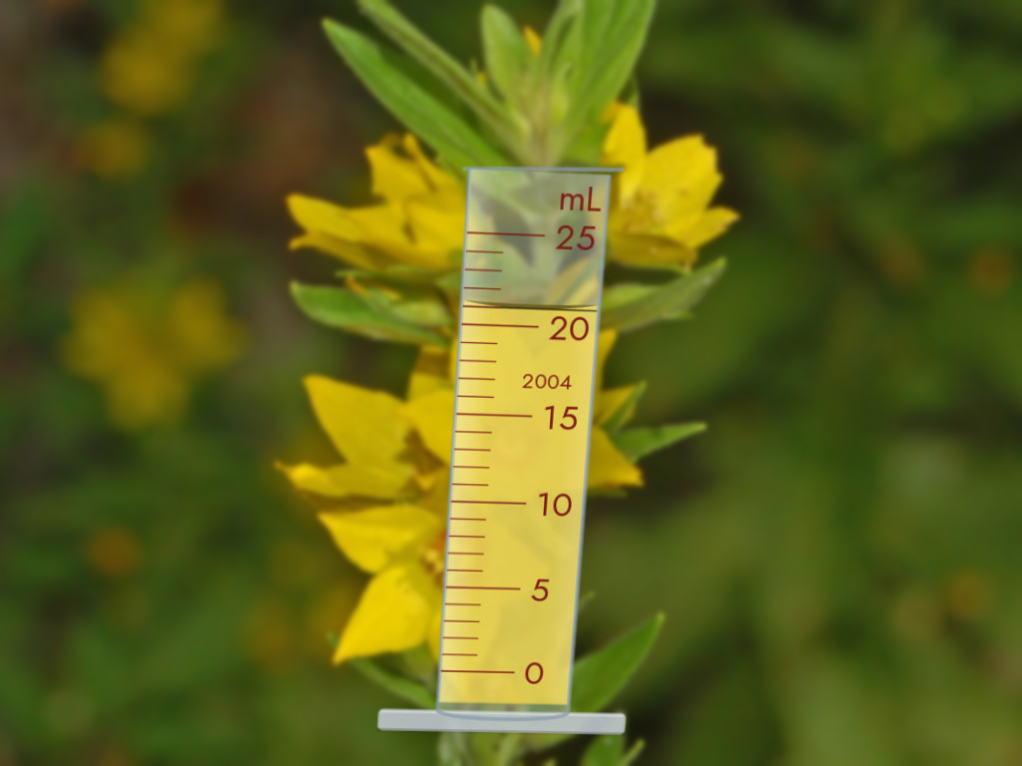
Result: 21 mL
